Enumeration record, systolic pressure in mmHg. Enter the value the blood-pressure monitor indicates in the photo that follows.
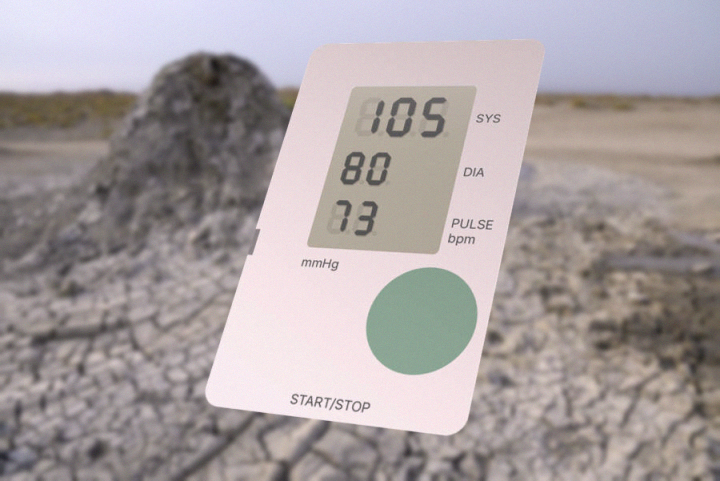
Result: 105 mmHg
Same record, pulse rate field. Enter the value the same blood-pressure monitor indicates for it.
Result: 73 bpm
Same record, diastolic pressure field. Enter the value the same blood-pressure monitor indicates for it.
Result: 80 mmHg
